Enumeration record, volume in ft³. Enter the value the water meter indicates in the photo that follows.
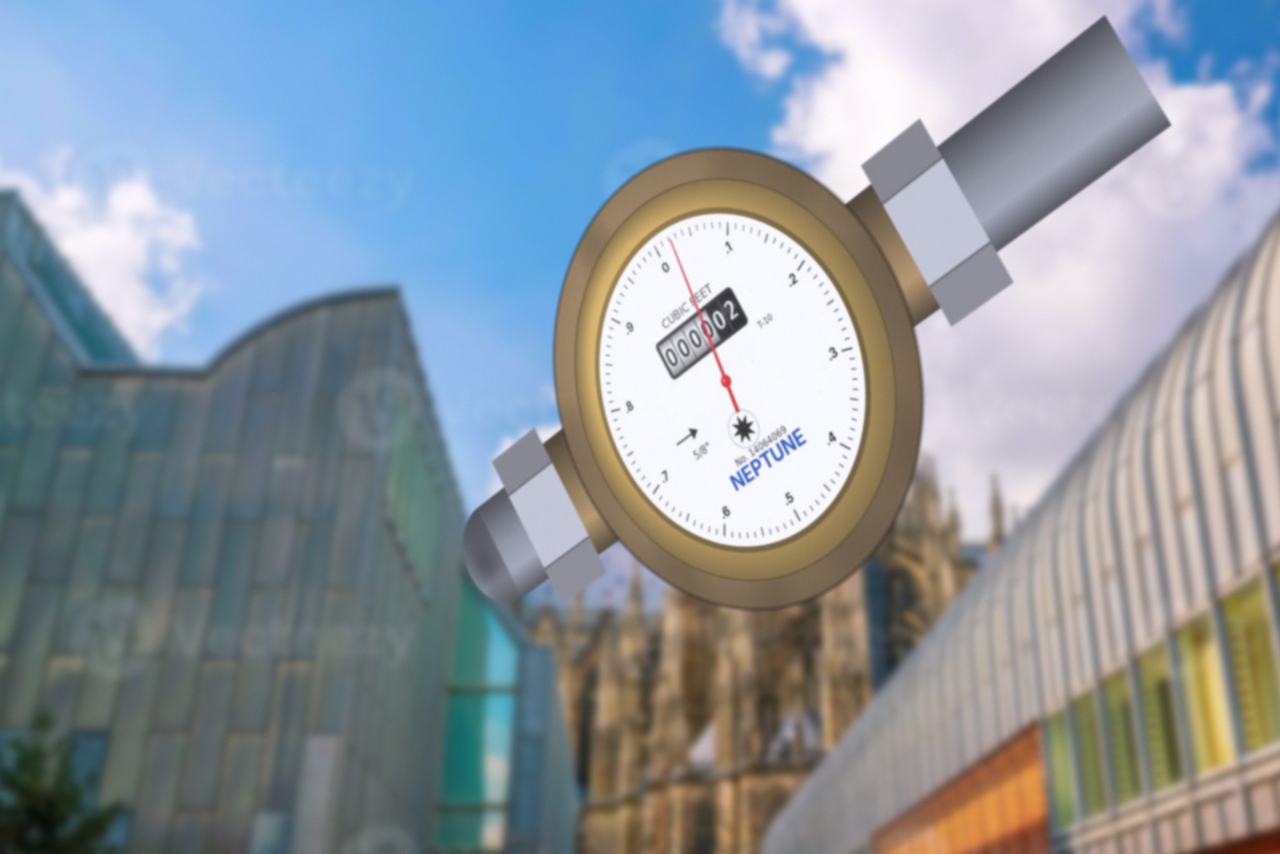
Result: 2.02 ft³
